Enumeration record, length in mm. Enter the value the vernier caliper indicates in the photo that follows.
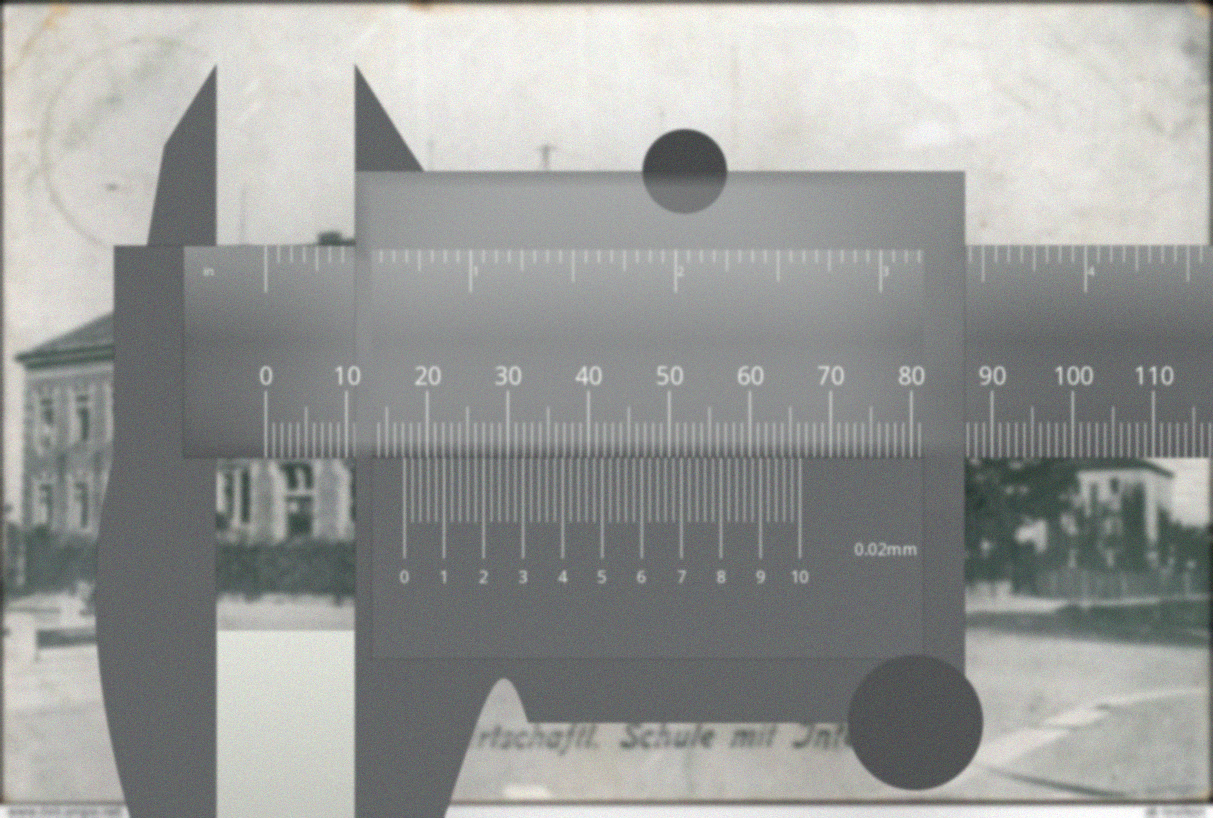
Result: 17.2 mm
